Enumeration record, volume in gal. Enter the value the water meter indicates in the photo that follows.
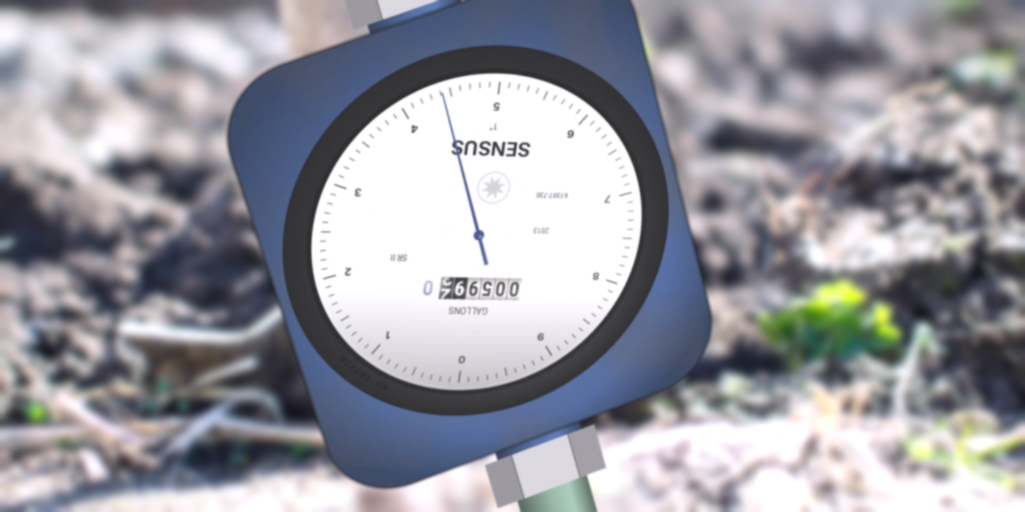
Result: 59924.4 gal
